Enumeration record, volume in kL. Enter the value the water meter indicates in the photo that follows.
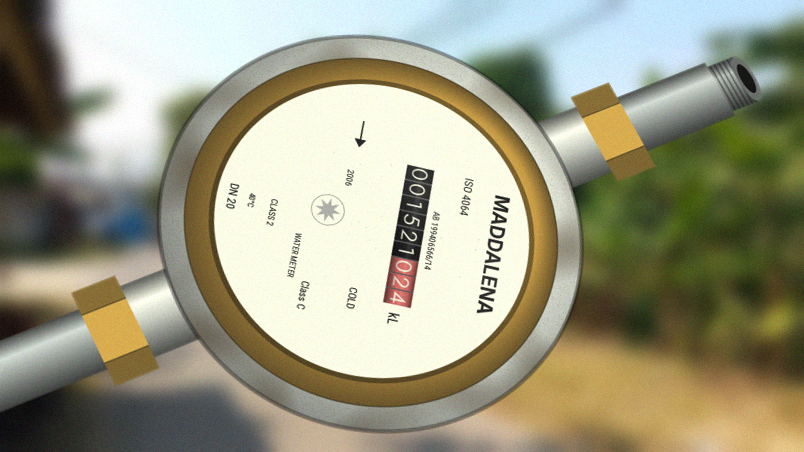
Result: 1521.024 kL
